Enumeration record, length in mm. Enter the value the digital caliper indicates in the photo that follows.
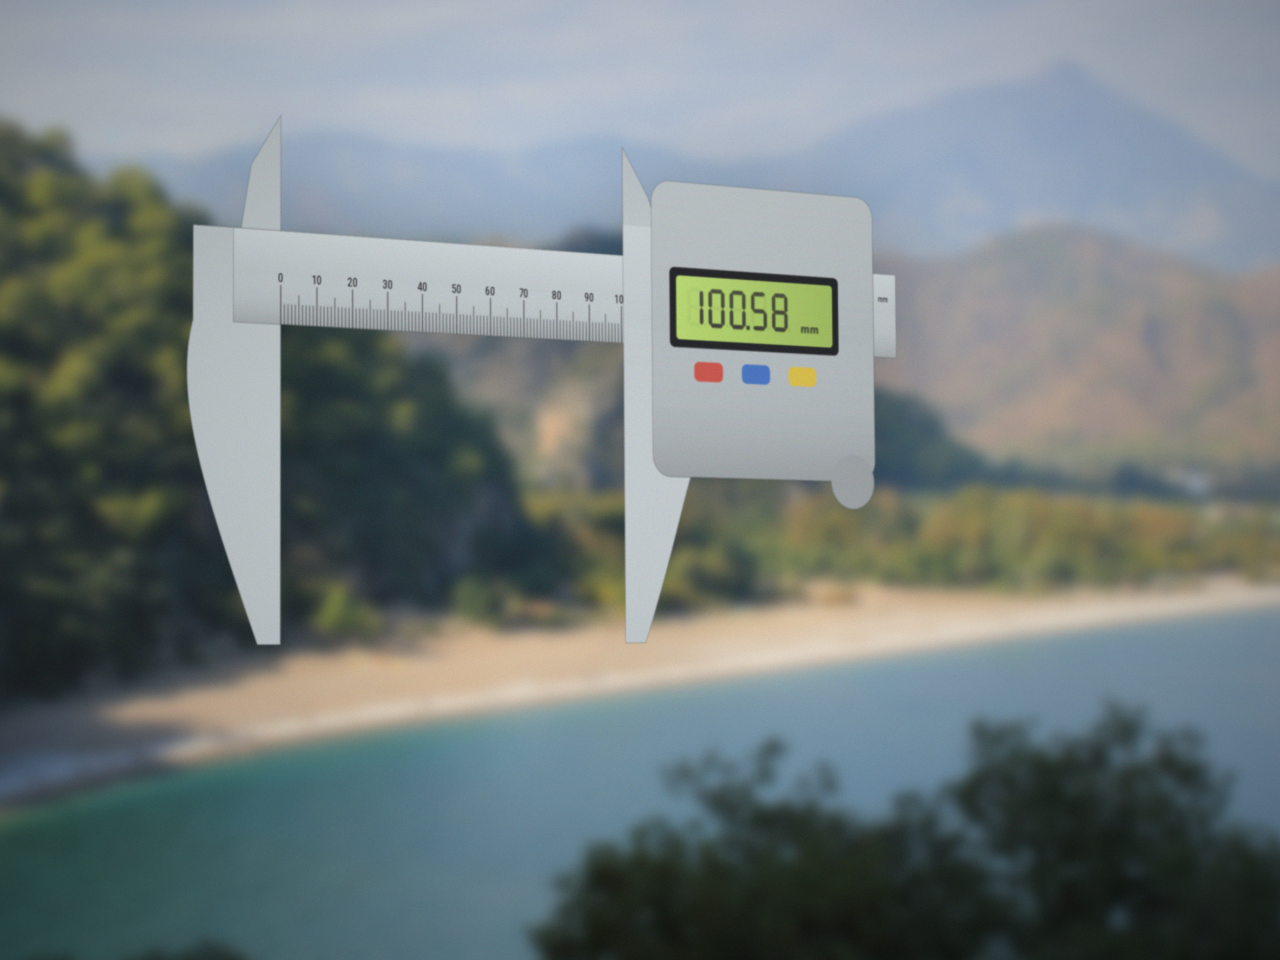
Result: 100.58 mm
